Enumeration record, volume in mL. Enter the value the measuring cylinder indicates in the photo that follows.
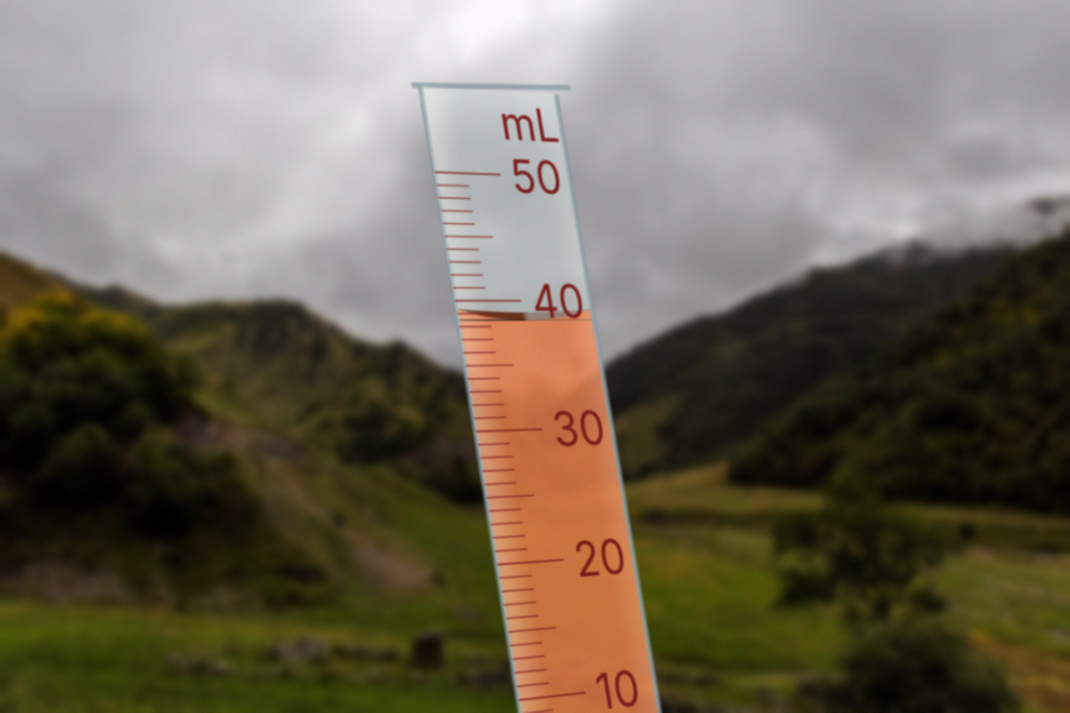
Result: 38.5 mL
